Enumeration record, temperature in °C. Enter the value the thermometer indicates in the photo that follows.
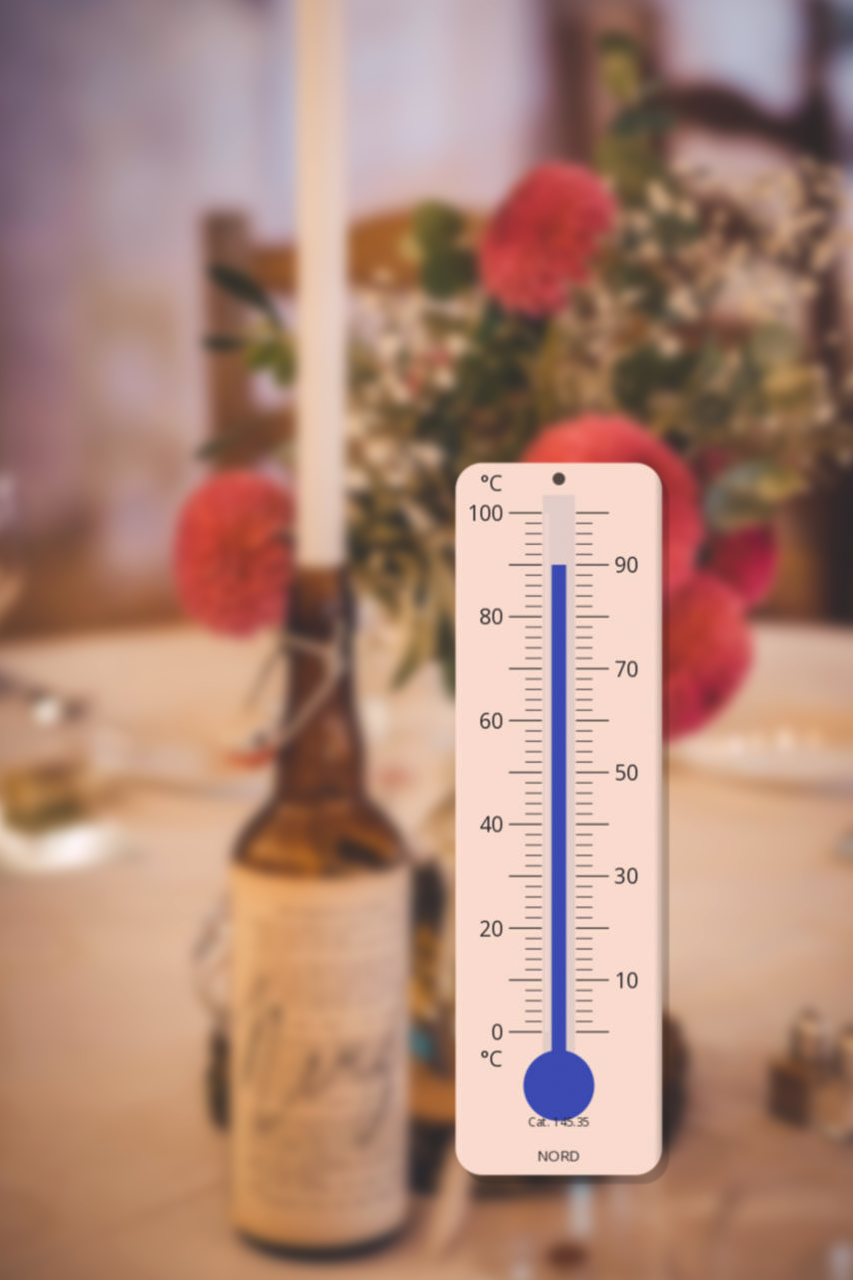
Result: 90 °C
